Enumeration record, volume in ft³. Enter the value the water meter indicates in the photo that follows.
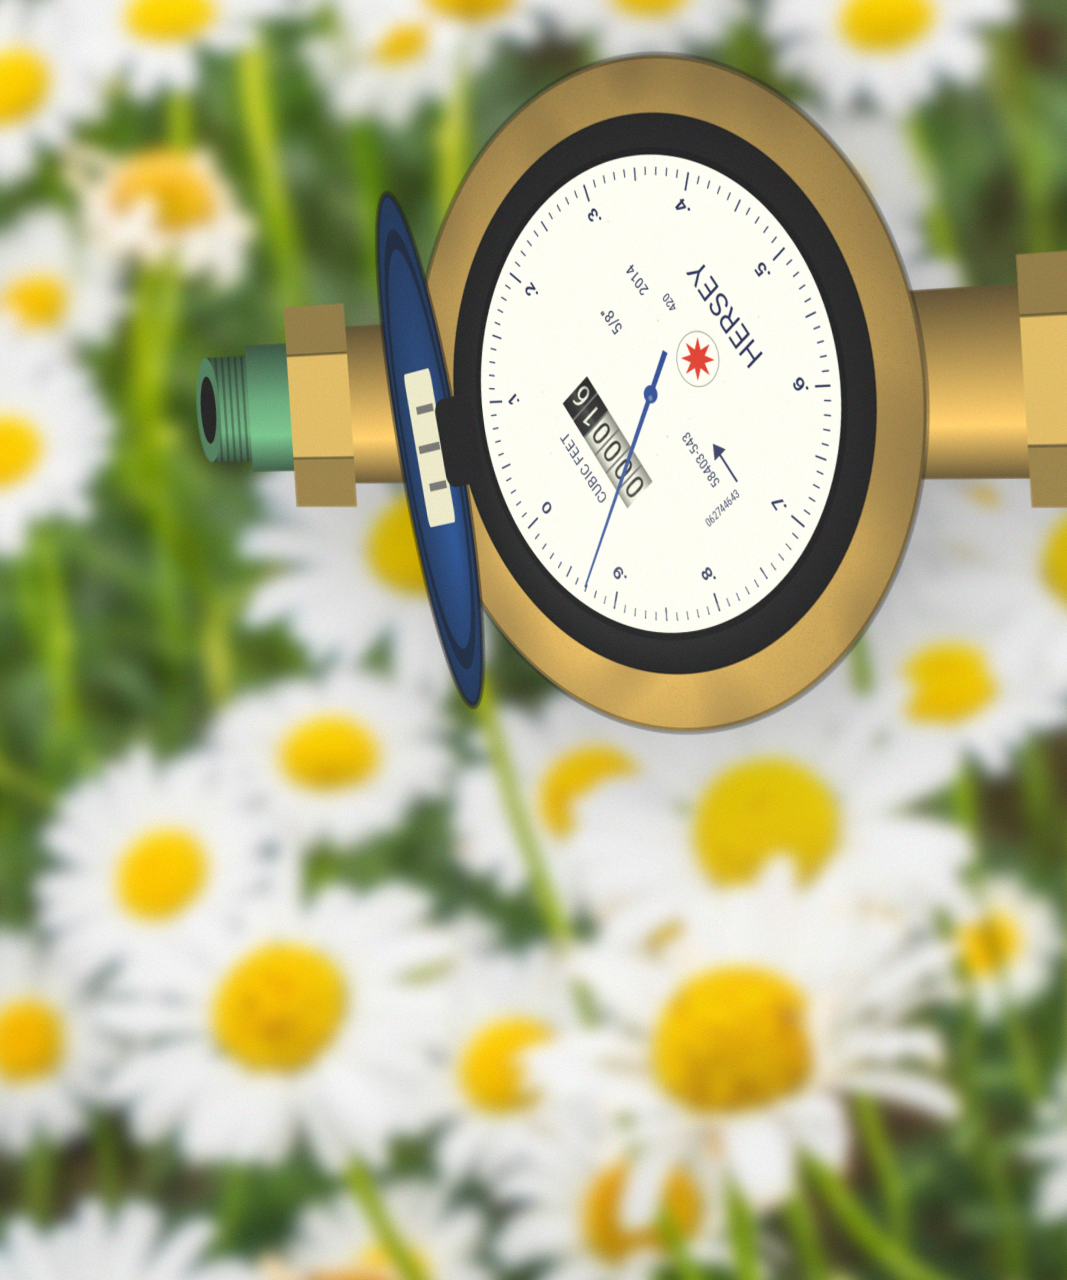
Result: 15.93 ft³
